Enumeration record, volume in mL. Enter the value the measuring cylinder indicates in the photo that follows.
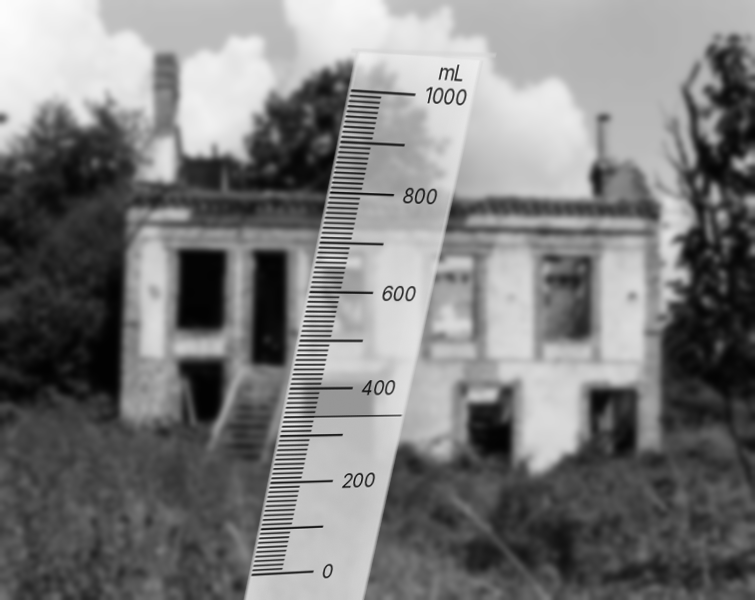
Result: 340 mL
